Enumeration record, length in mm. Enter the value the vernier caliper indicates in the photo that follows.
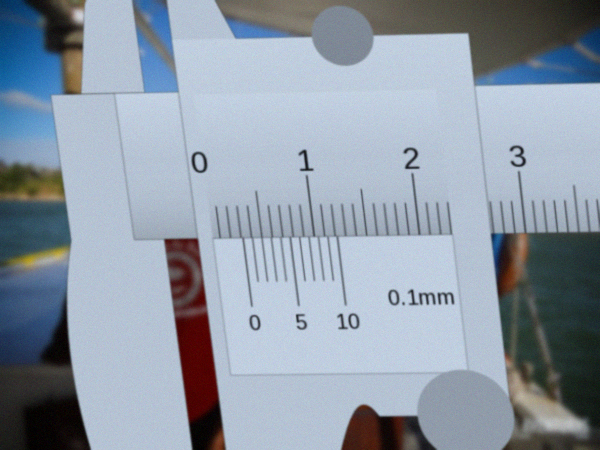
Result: 3.2 mm
